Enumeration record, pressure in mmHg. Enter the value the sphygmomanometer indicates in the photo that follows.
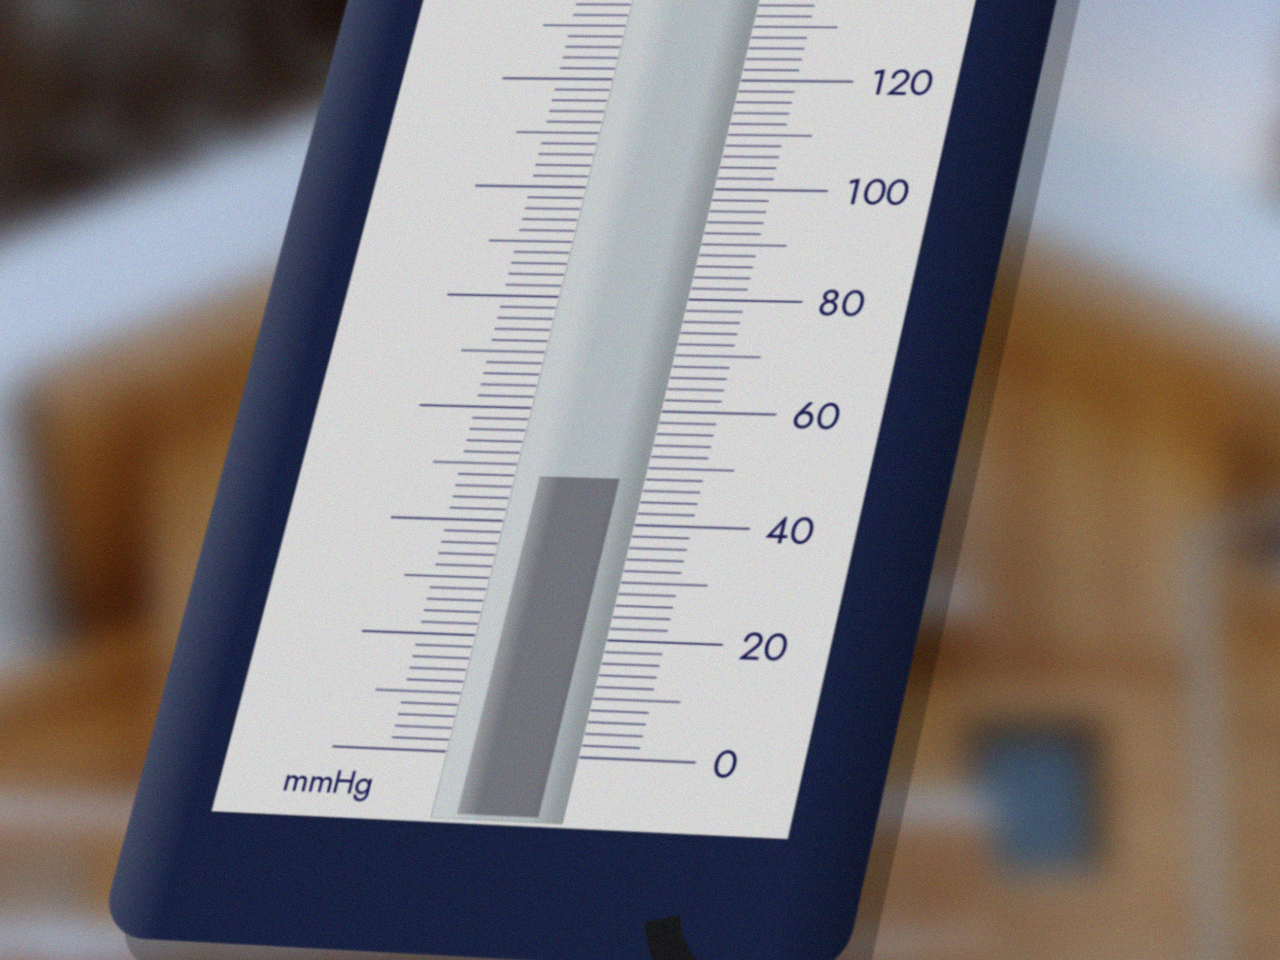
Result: 48 mmHg
